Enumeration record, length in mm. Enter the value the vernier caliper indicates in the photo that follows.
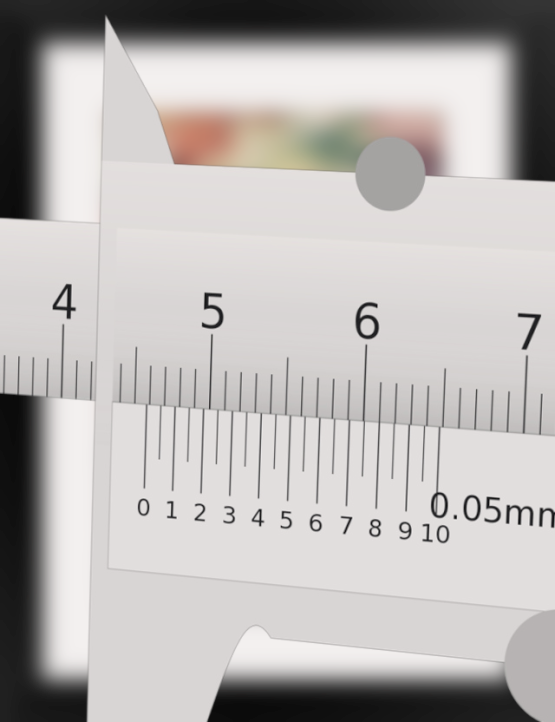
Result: 45.8 mm
